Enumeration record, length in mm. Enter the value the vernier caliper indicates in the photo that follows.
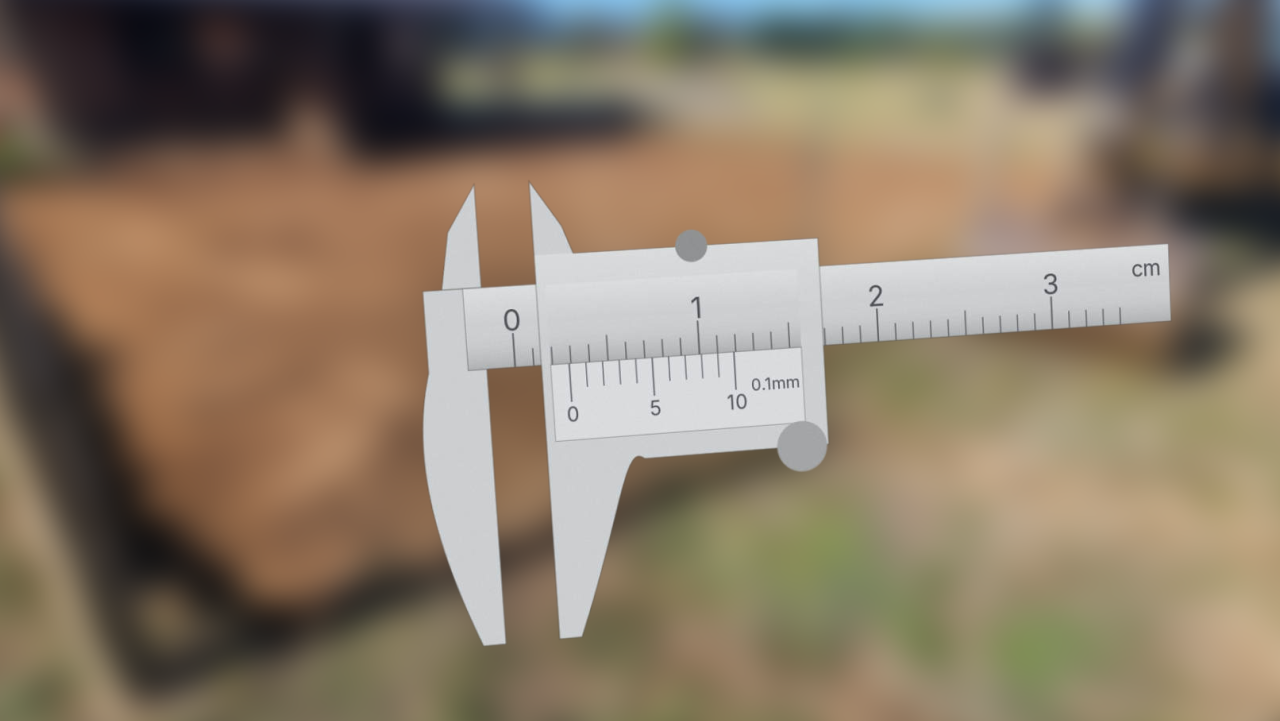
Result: 2.9 mm
